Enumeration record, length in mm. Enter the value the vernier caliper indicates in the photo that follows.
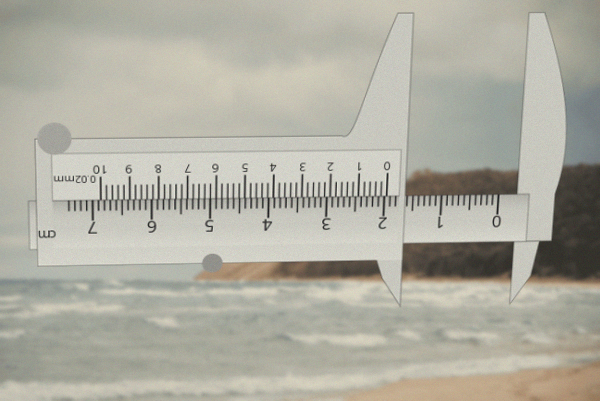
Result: 19.6 mm
